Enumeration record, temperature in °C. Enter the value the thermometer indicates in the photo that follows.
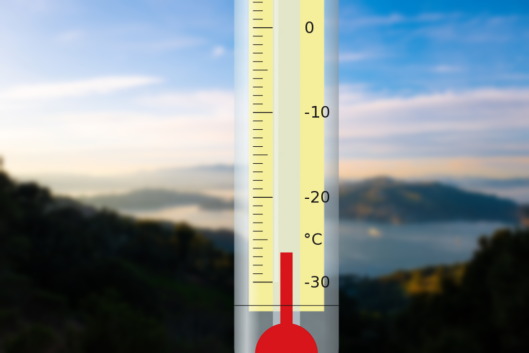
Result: -26.5 °C
